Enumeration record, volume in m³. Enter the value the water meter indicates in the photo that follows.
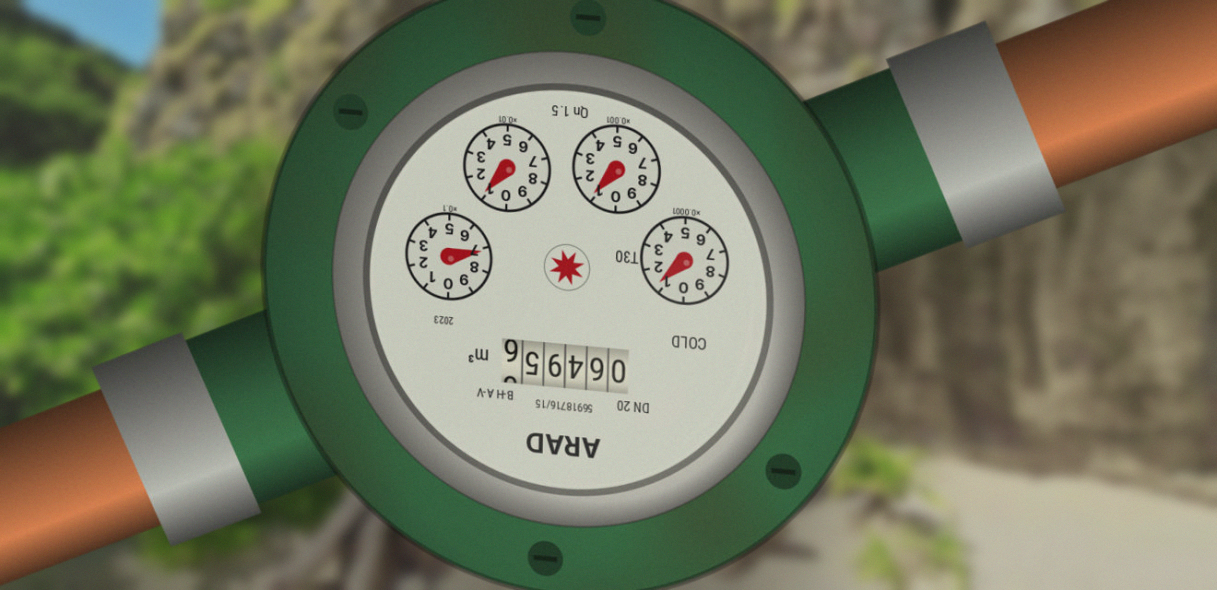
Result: 64955.7111 m³
